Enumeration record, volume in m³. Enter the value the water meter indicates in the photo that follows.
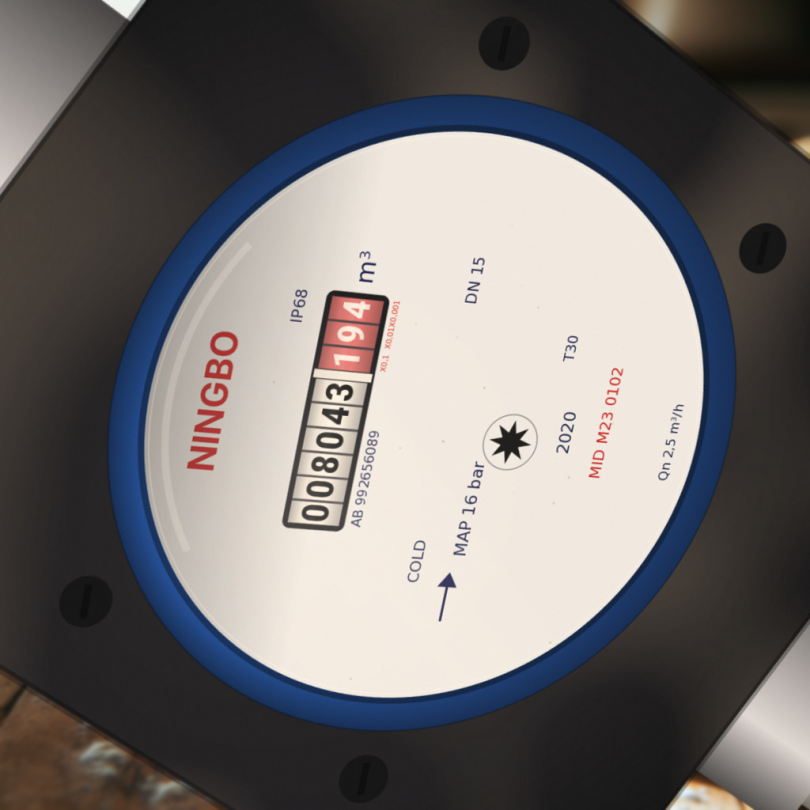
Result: 8043.194 m³
